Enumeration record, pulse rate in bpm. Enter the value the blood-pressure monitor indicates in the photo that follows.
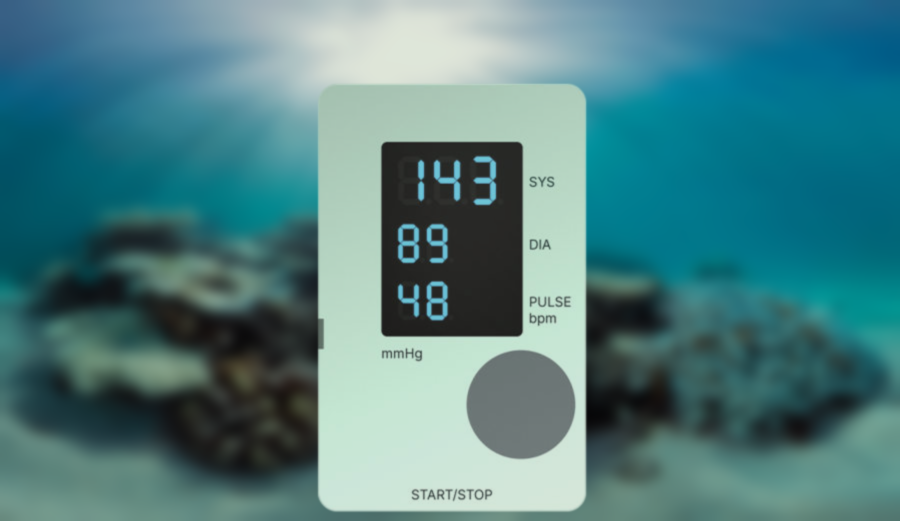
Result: 48 bpm
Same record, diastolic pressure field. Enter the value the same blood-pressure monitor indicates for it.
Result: 89 mmHg
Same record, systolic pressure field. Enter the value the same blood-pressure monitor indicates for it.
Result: 143 mmHg
